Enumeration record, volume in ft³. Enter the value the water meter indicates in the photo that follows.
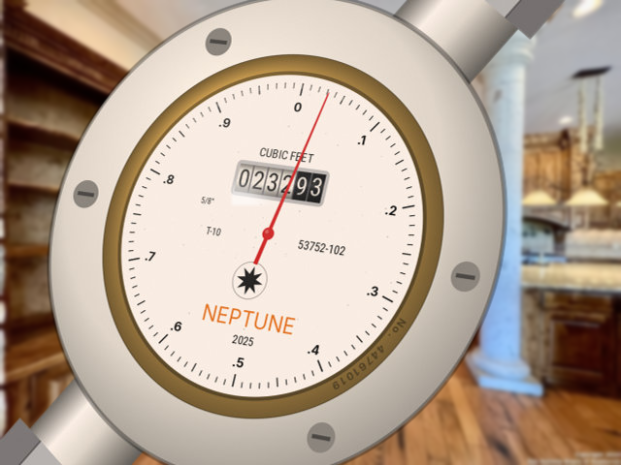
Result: 23293.03 ft³
